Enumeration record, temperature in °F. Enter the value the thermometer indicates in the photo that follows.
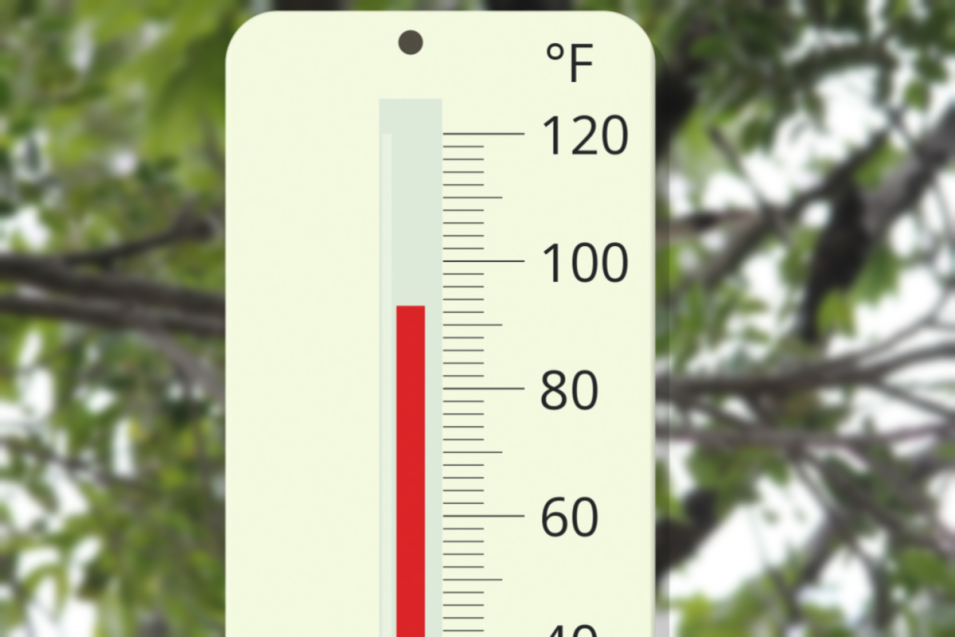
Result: 93 °F
